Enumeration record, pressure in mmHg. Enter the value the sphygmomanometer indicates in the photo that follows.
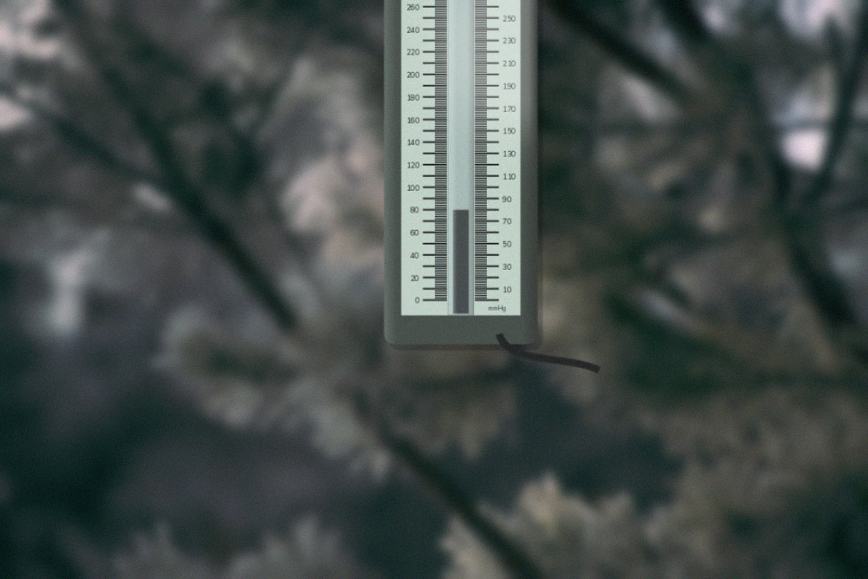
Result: 80 mmHg
